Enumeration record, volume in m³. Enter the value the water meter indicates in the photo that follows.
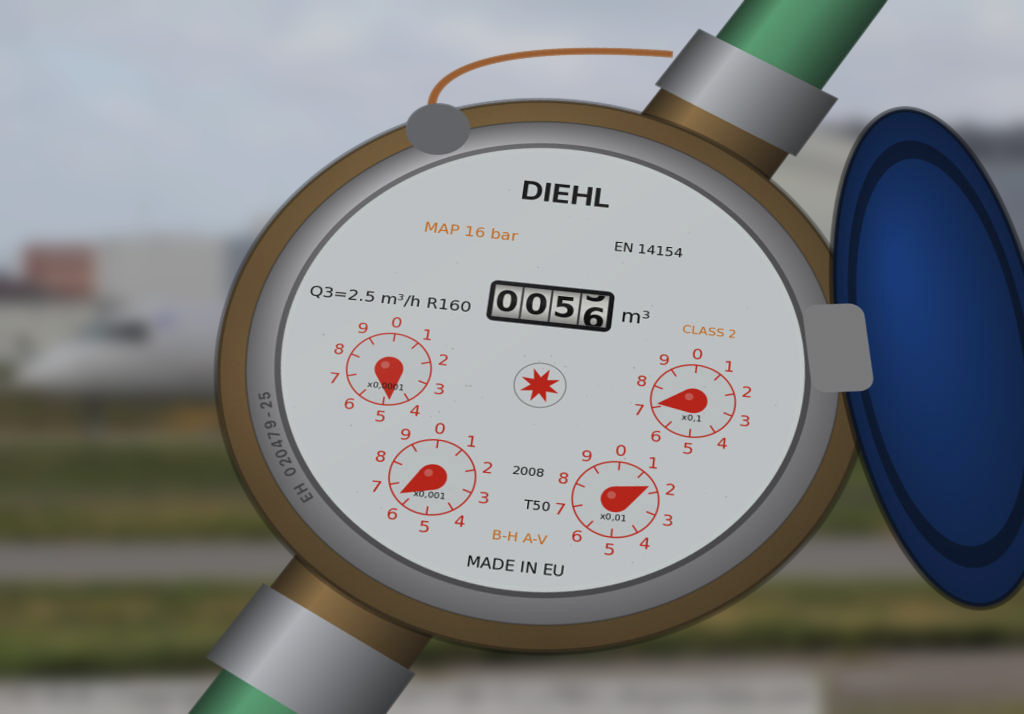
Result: 55.7164 m³
